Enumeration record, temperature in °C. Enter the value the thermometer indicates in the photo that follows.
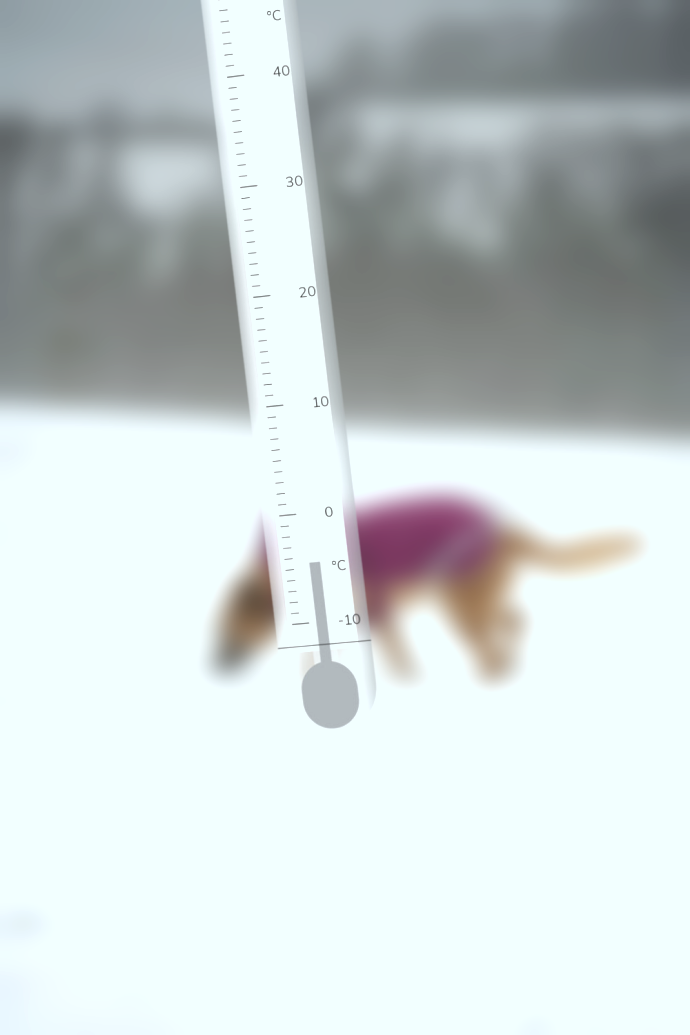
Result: -4.5 °C
